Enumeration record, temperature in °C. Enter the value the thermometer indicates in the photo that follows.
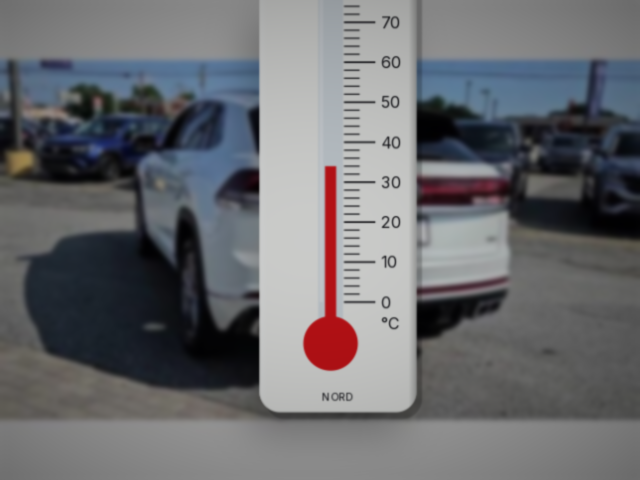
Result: 34 °C
